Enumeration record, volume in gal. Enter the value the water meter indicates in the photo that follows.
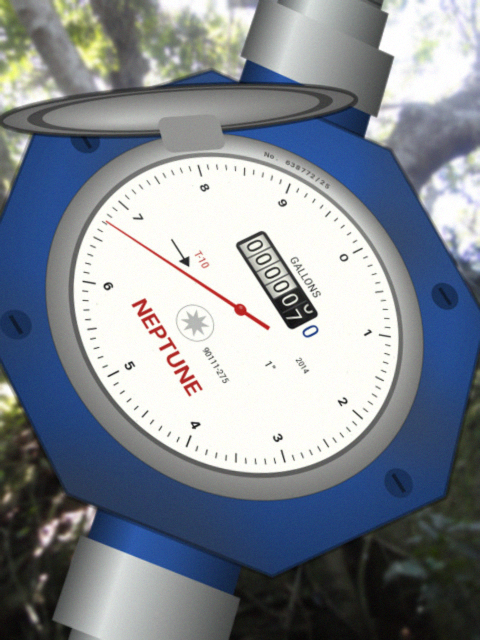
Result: 66.7 gal
